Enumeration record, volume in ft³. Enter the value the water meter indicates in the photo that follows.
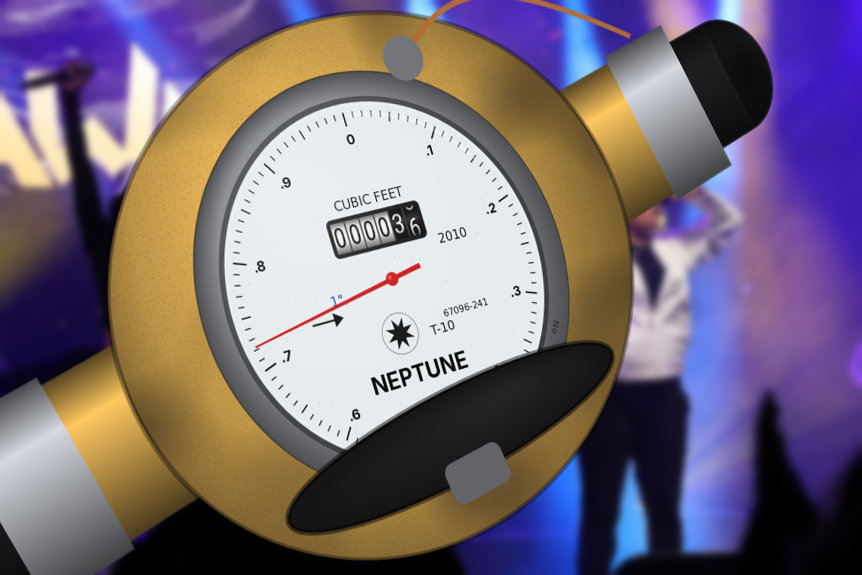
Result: 35.72 ft³
